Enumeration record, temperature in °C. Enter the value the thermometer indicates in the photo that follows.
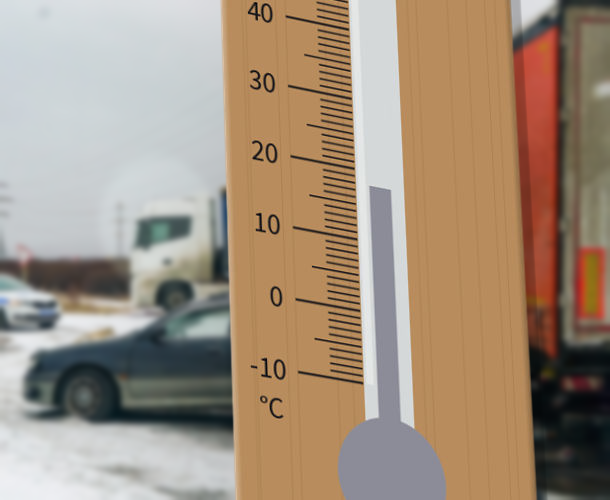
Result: 18 °C
